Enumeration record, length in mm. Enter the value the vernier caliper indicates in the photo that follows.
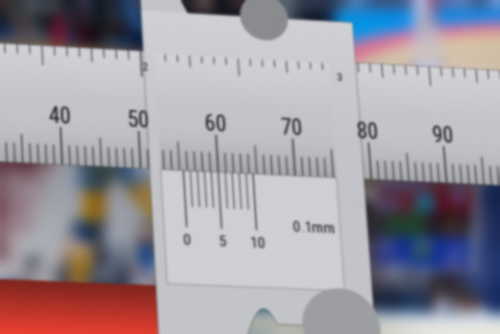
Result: 55.5 mm
